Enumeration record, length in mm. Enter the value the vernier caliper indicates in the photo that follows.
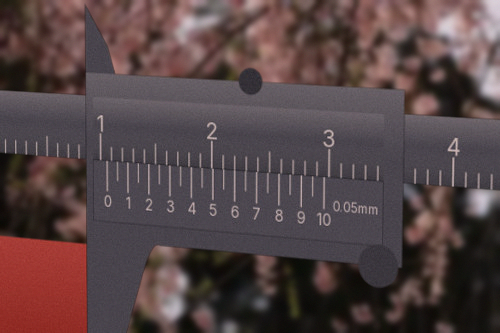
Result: 10.6 mm
